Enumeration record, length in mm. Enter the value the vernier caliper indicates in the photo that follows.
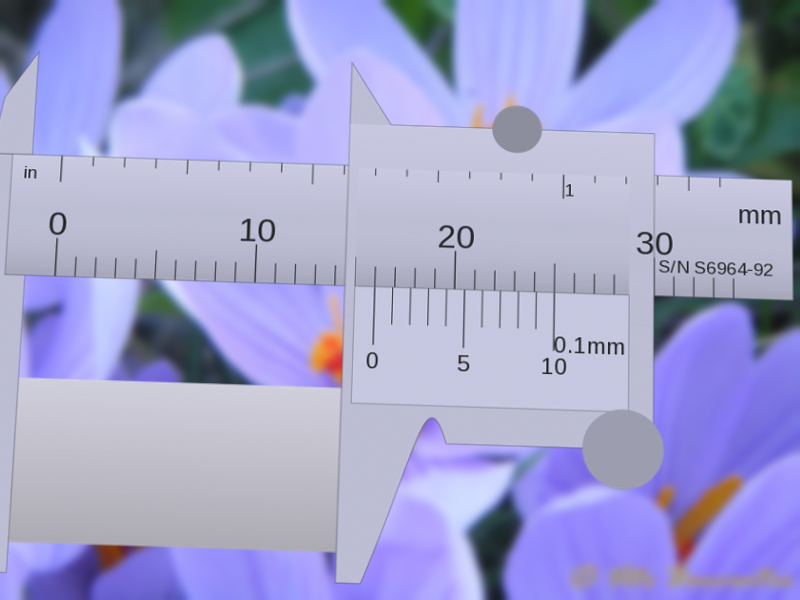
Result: 16.0 mm
